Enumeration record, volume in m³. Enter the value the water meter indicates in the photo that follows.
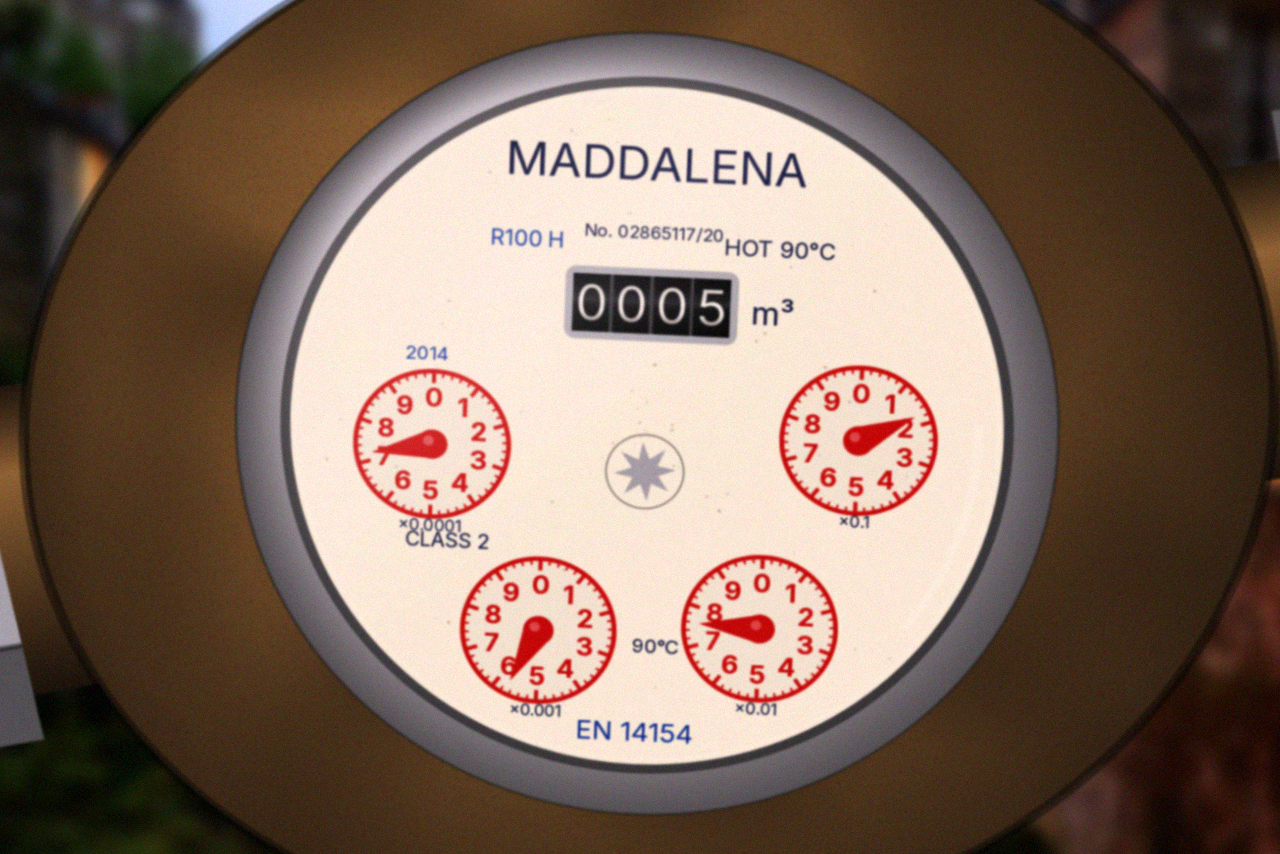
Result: 5.1757 m³
